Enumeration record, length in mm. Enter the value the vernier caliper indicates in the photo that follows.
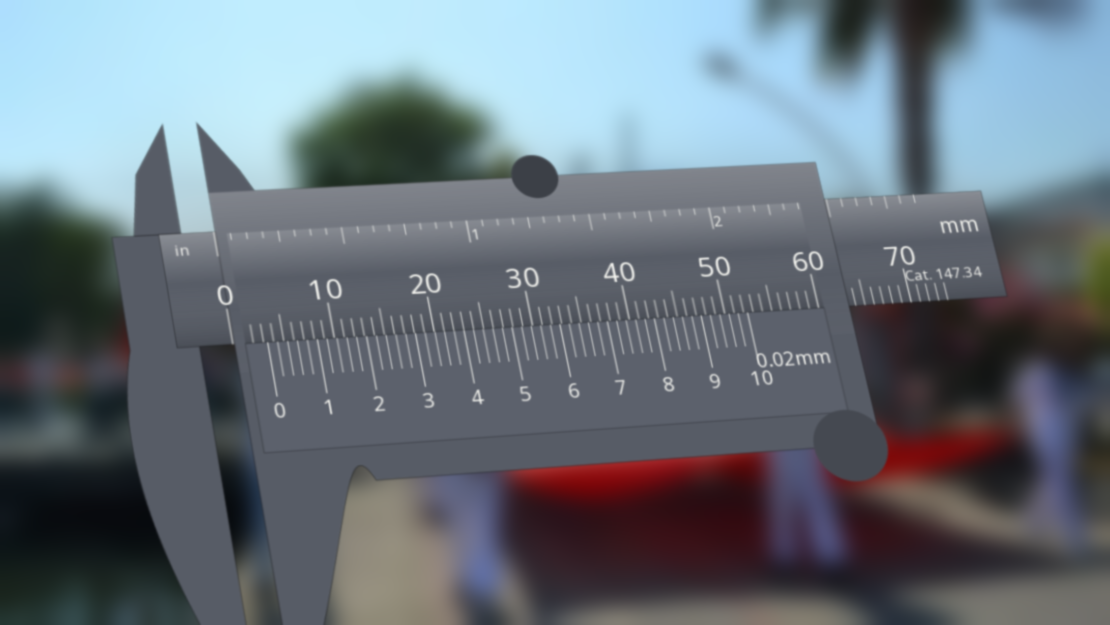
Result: 3.4 mm
